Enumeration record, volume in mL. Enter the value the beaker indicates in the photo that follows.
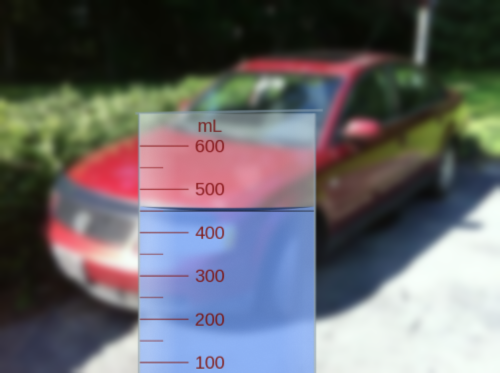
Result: 450 mL
